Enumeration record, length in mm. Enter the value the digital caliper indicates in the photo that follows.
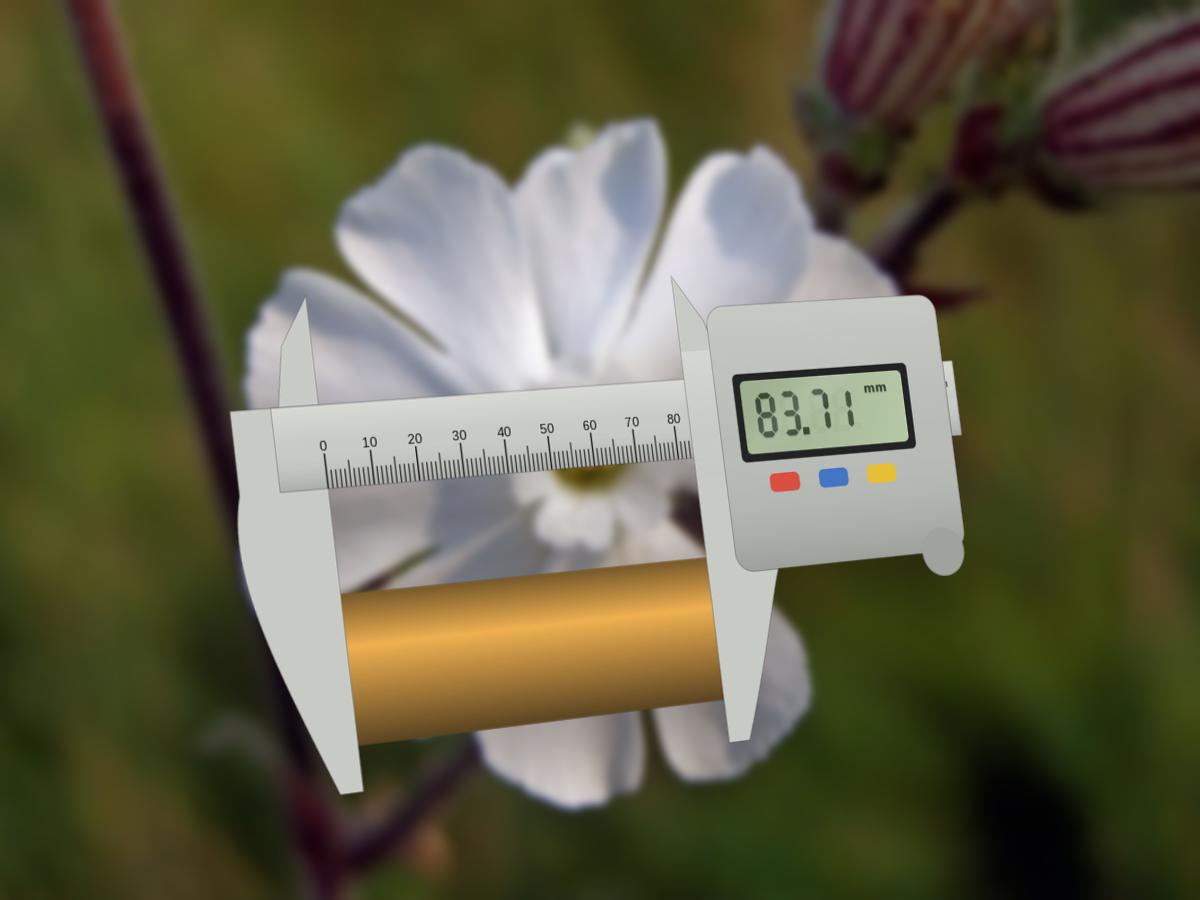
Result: 83.71 mm
